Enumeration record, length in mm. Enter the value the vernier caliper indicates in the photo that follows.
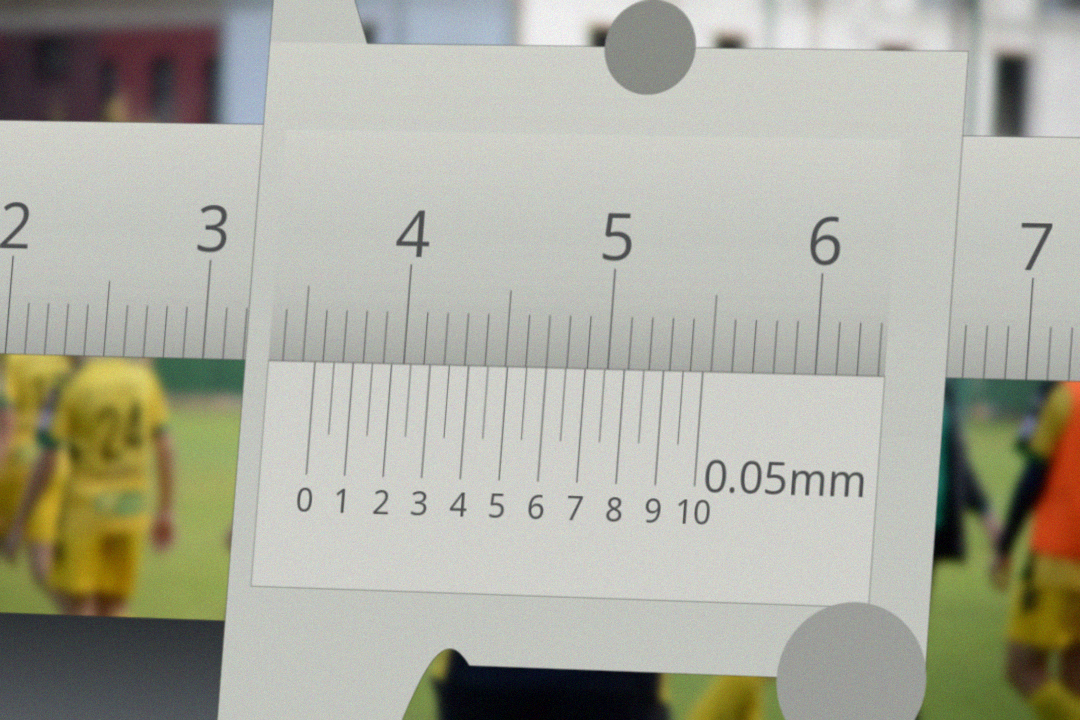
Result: 35.6 mm
